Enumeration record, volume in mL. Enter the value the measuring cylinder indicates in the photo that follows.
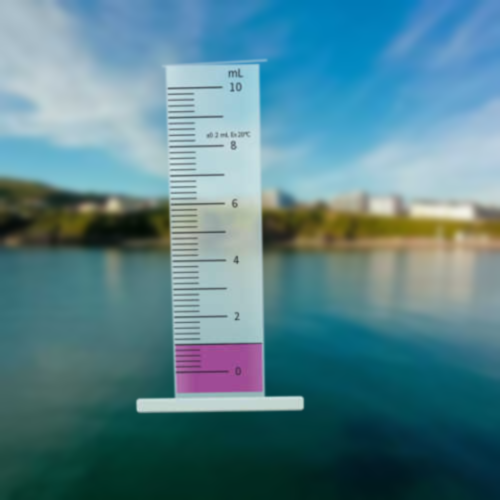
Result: 1 mL
